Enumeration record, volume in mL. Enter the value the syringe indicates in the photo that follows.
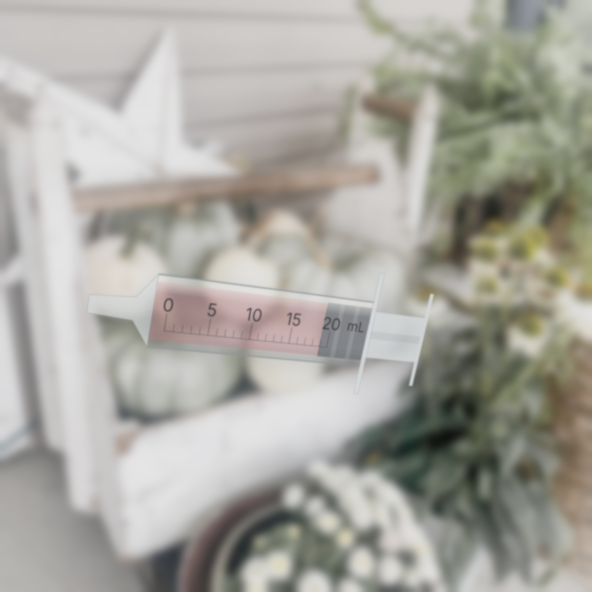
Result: 19 mL
